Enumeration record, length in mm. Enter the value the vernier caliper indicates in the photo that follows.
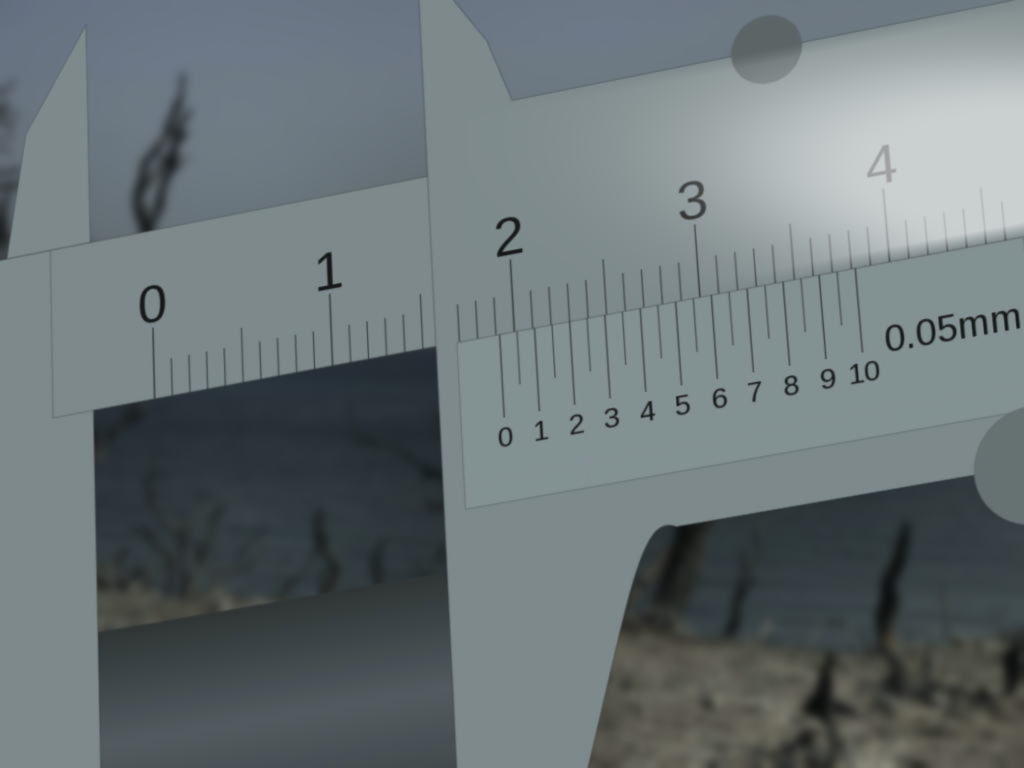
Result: 19.2 mm
